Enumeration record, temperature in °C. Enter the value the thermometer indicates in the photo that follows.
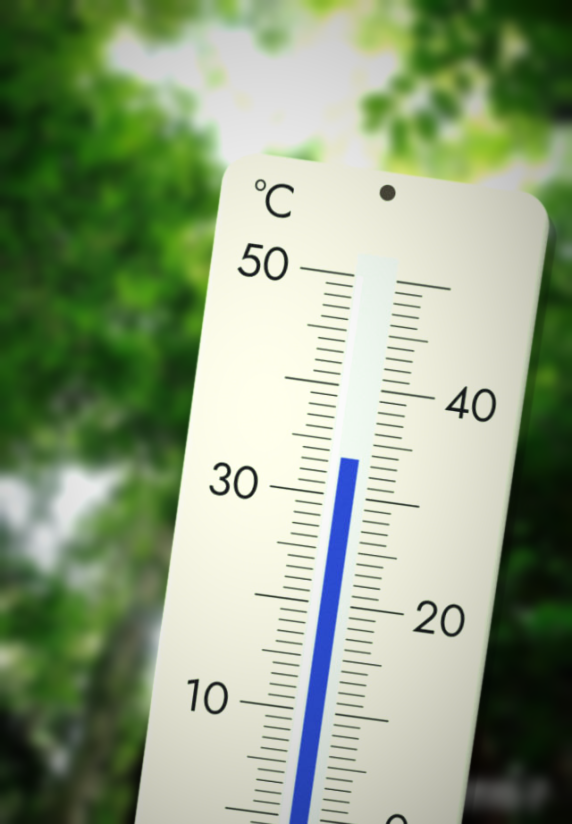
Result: 33.5 °C
